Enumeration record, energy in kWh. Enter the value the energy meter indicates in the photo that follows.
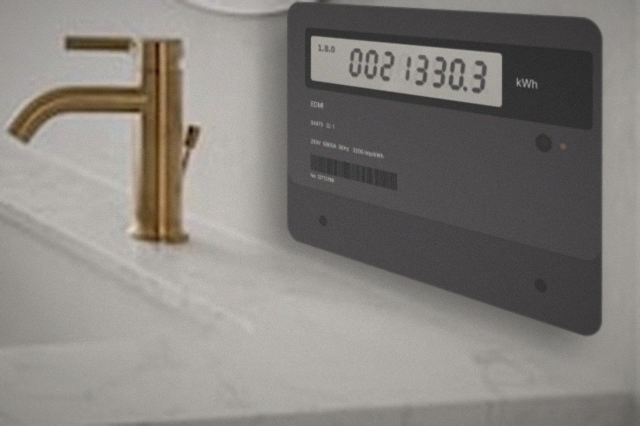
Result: 21330.3 kWh
